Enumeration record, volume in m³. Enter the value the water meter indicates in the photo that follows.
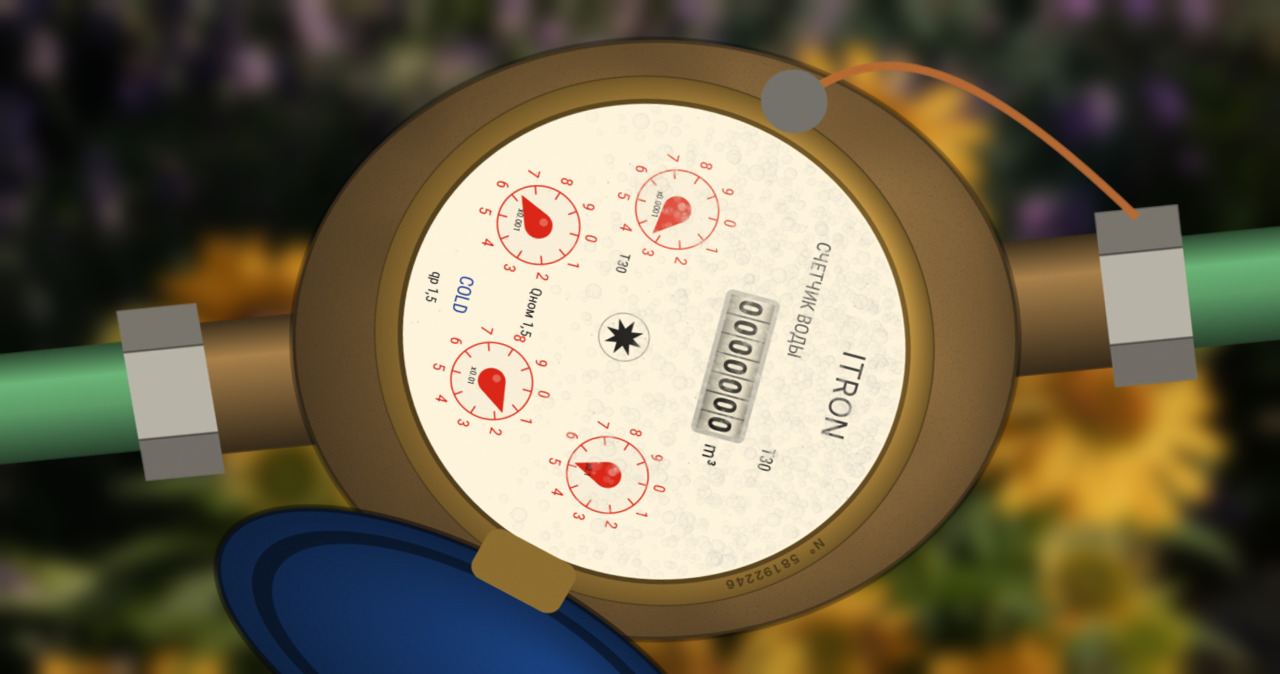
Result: 0.5163 m³
